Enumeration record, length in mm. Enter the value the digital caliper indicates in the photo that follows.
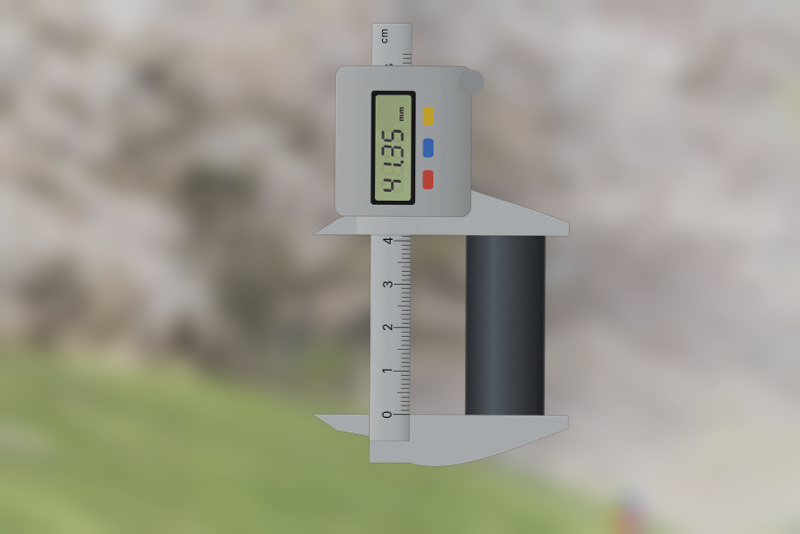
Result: 41.35 mm
